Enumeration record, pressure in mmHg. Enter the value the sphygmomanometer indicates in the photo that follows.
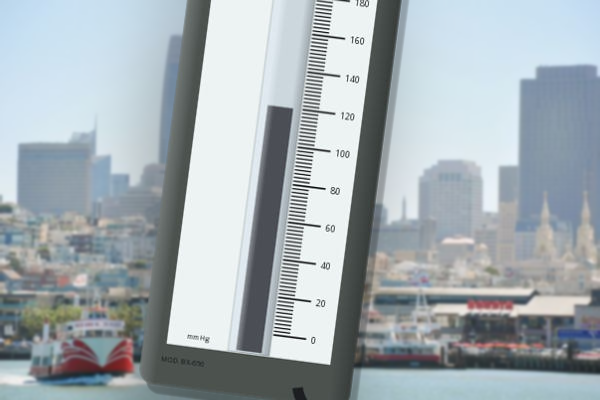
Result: 120 mmHg
